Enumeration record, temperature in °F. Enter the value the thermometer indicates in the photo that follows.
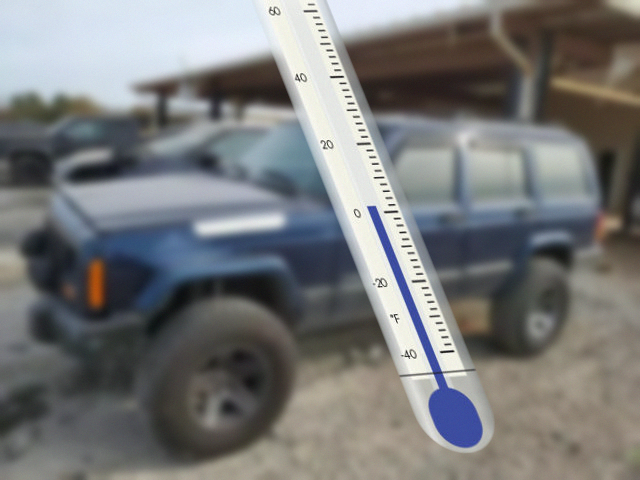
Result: 2 °F
